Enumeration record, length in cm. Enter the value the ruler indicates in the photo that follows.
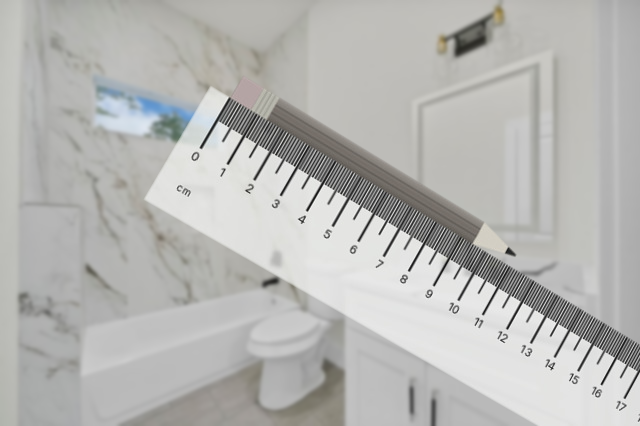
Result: 11 cm
